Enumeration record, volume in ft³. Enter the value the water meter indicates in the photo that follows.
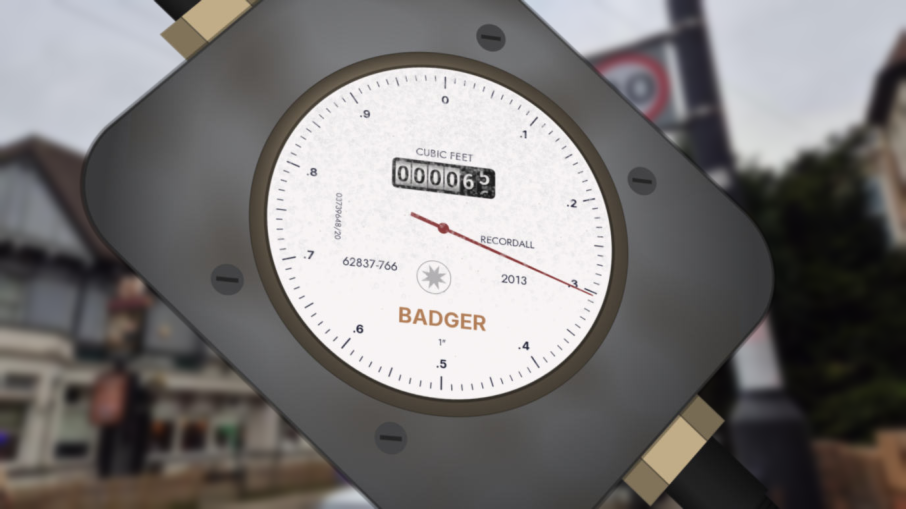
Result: 65.30 ft³
